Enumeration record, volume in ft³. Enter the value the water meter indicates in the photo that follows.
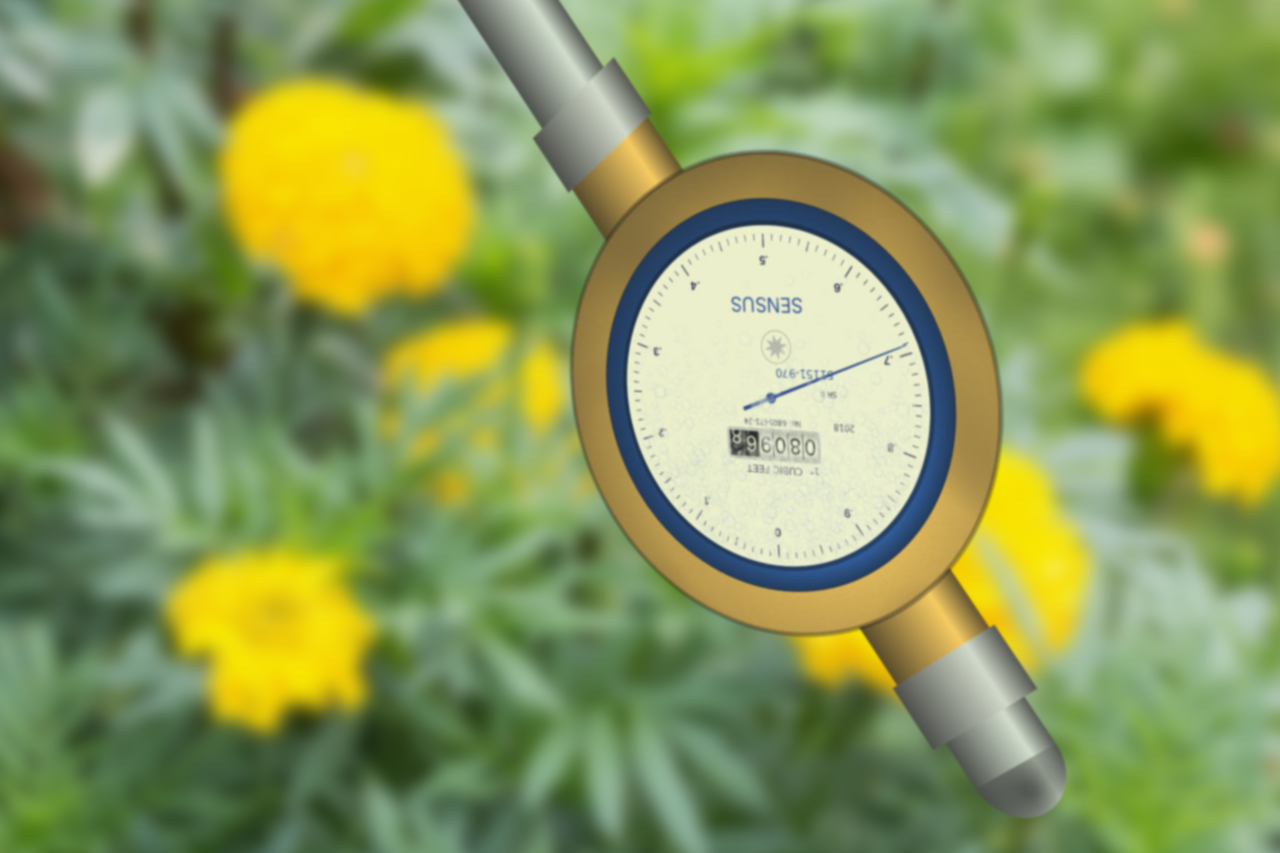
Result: 80967.69 ft³
